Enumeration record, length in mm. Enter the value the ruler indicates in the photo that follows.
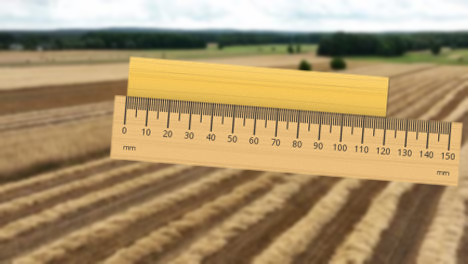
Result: 120 mm
